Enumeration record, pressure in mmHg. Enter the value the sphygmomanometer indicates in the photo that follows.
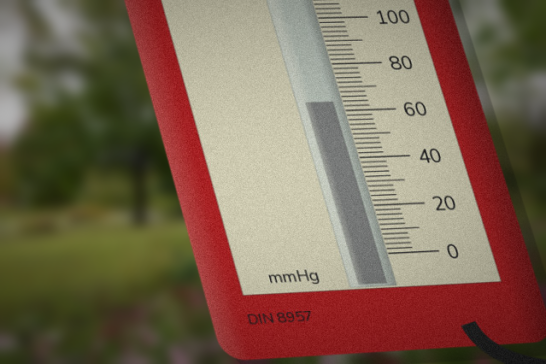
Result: 64 mmHg
